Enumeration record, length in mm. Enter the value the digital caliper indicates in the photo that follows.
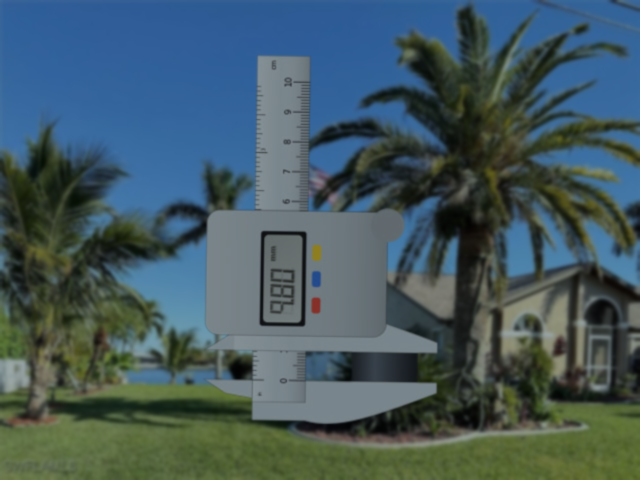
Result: 9.80 mm
